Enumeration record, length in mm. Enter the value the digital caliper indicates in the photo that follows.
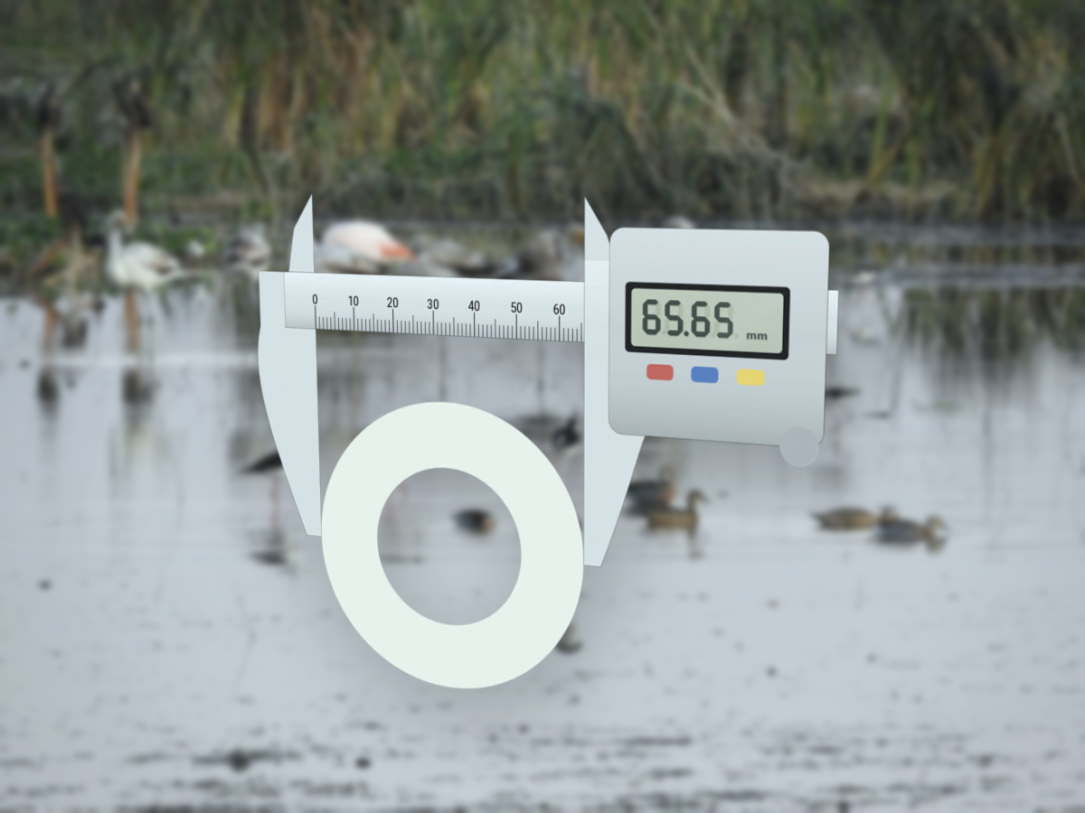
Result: 65.65 mm
